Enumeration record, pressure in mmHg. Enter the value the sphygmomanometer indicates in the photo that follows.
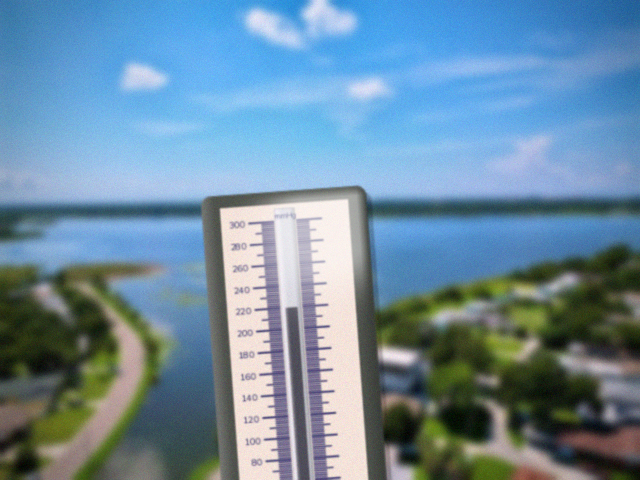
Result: 220 mmHg
